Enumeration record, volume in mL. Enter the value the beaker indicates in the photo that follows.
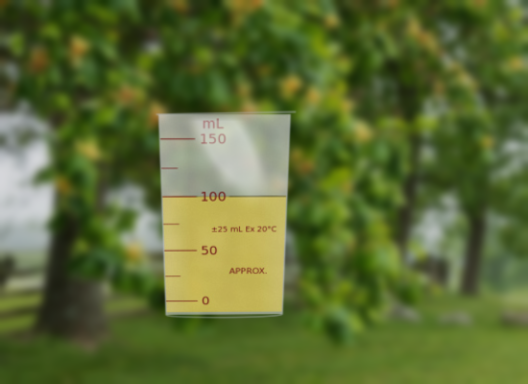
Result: 100 mL
